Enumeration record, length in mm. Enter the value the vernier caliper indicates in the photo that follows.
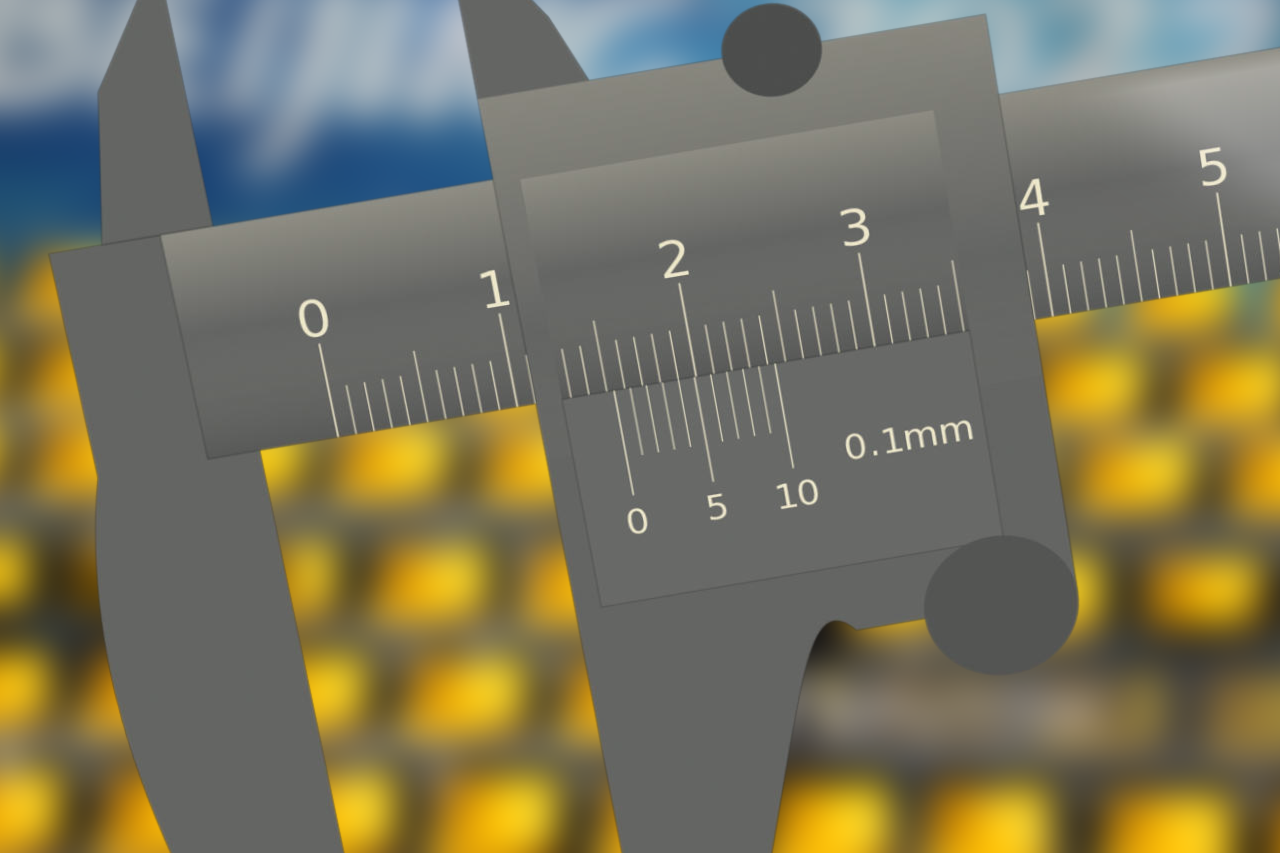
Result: 15.4 mm
